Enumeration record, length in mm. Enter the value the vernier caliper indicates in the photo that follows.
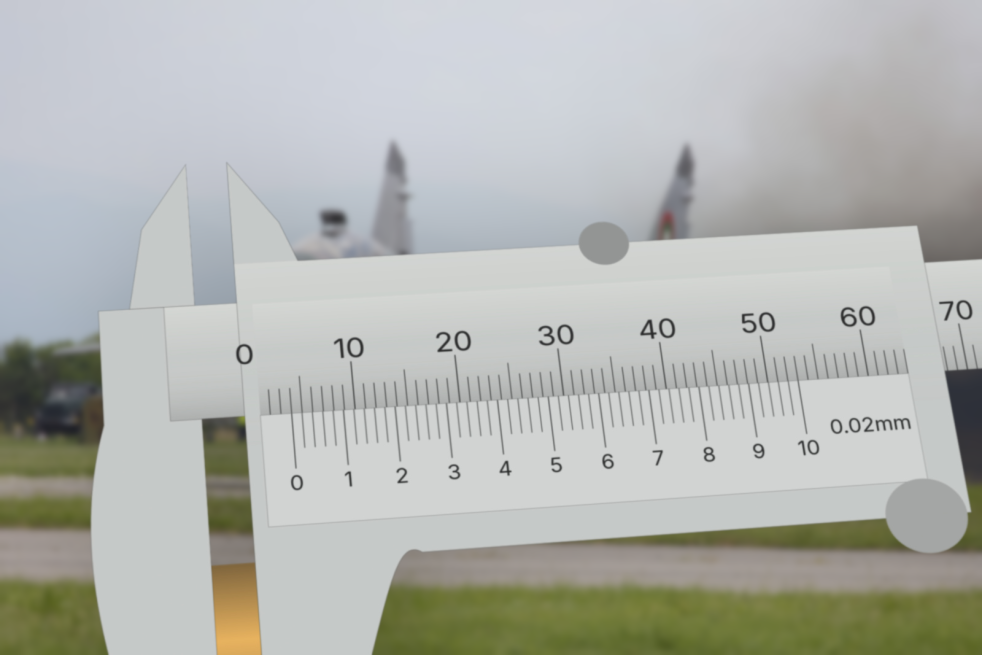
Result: 4.0 mm
